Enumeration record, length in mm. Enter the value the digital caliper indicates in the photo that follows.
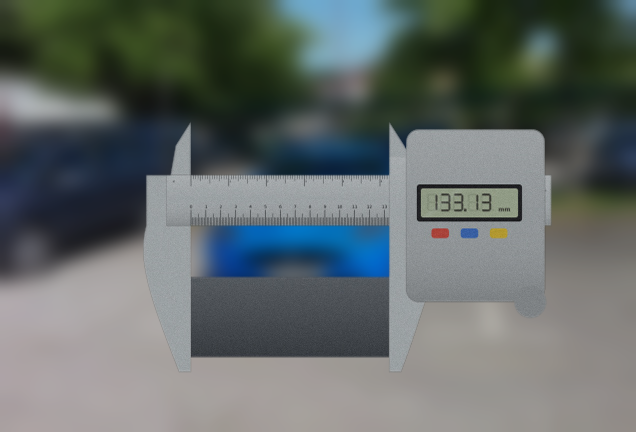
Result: 133.13 mm
